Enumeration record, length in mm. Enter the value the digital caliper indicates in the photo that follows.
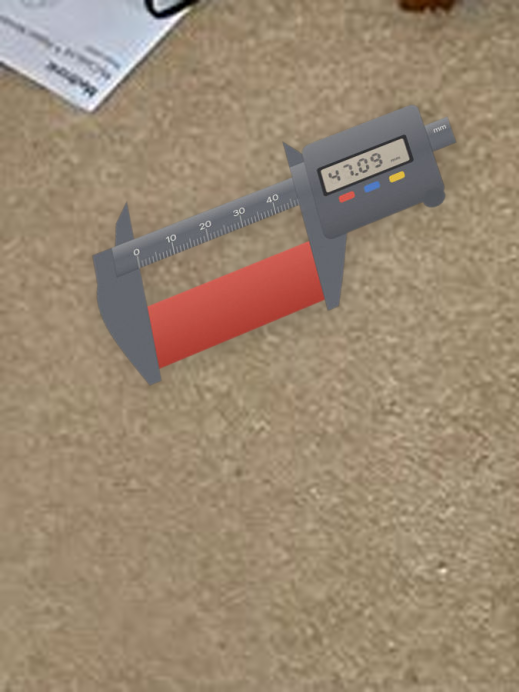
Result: 47.09 mm
